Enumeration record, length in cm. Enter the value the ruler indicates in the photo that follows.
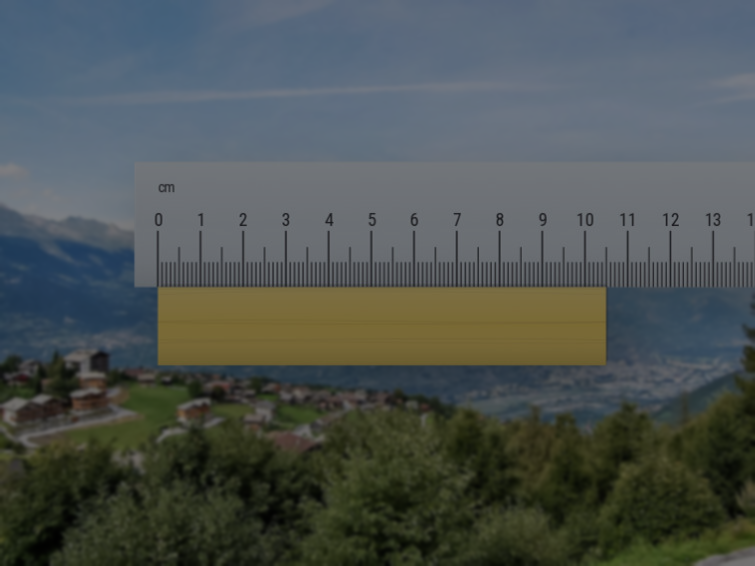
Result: 10.5 cm
